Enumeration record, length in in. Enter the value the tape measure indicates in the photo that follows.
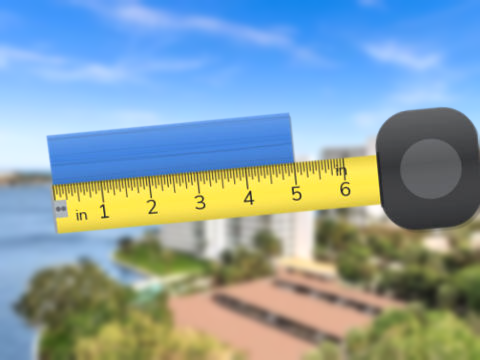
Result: 5 in
